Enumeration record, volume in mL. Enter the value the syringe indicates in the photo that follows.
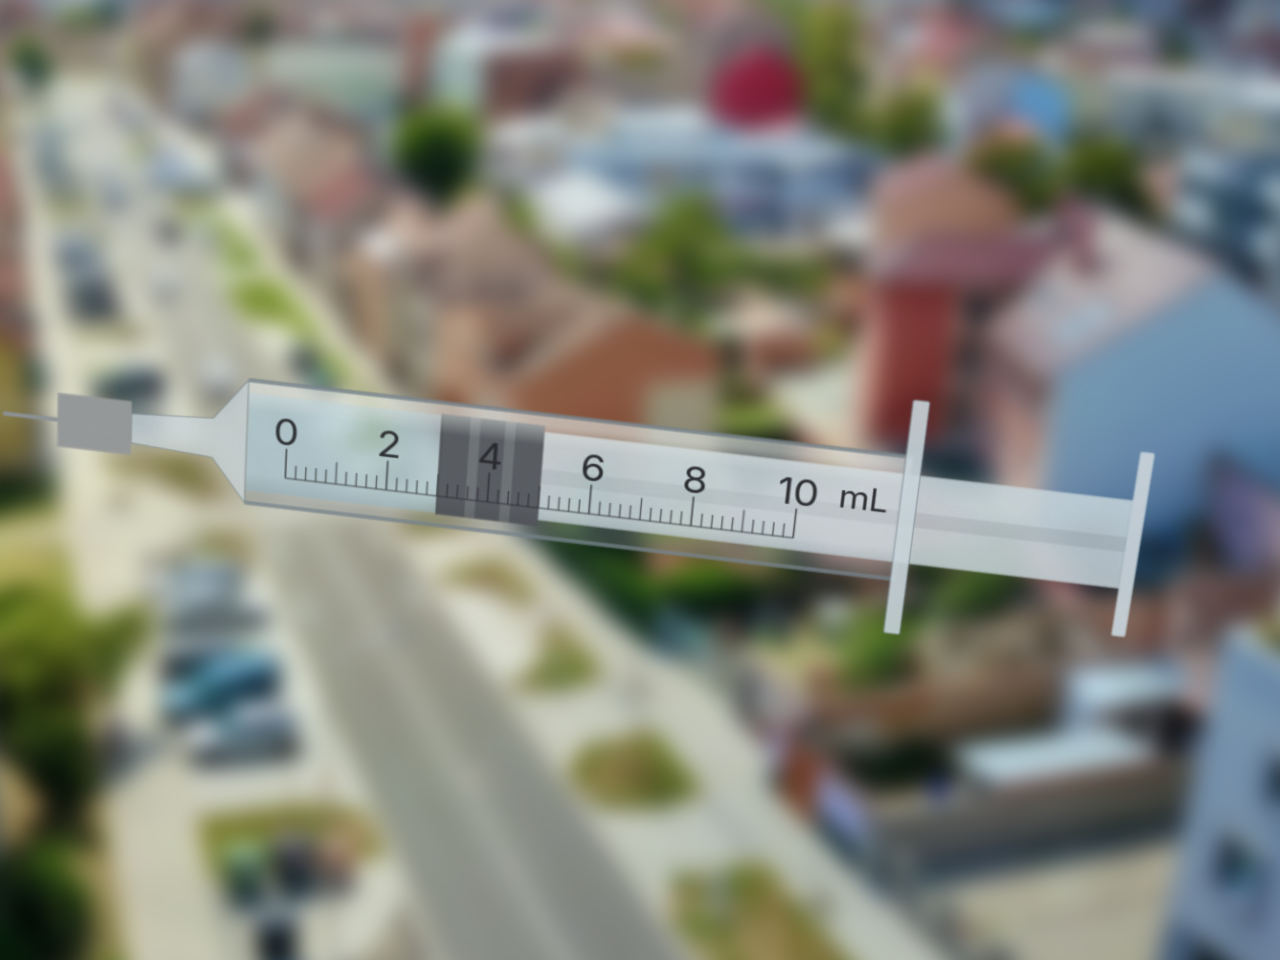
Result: 3 mL
